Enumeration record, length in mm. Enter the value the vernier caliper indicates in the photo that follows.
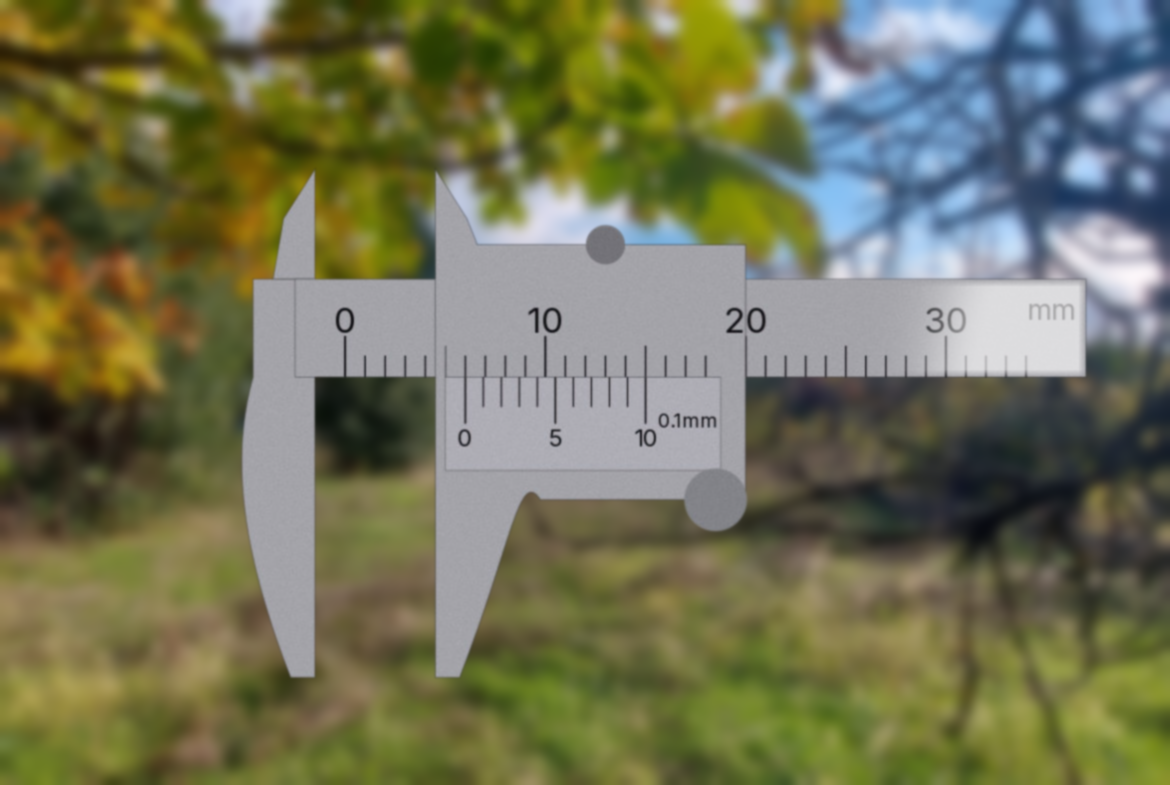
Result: 6.0 mm
